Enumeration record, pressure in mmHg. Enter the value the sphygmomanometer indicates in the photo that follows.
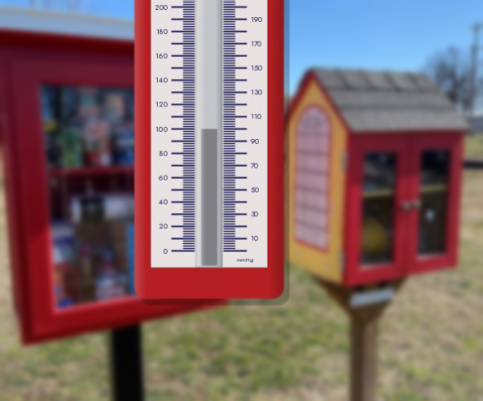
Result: 100 mmHg
